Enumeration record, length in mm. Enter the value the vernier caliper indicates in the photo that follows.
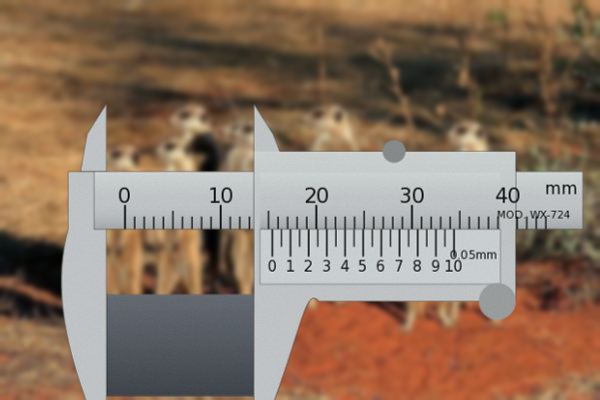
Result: 15.4 mm
